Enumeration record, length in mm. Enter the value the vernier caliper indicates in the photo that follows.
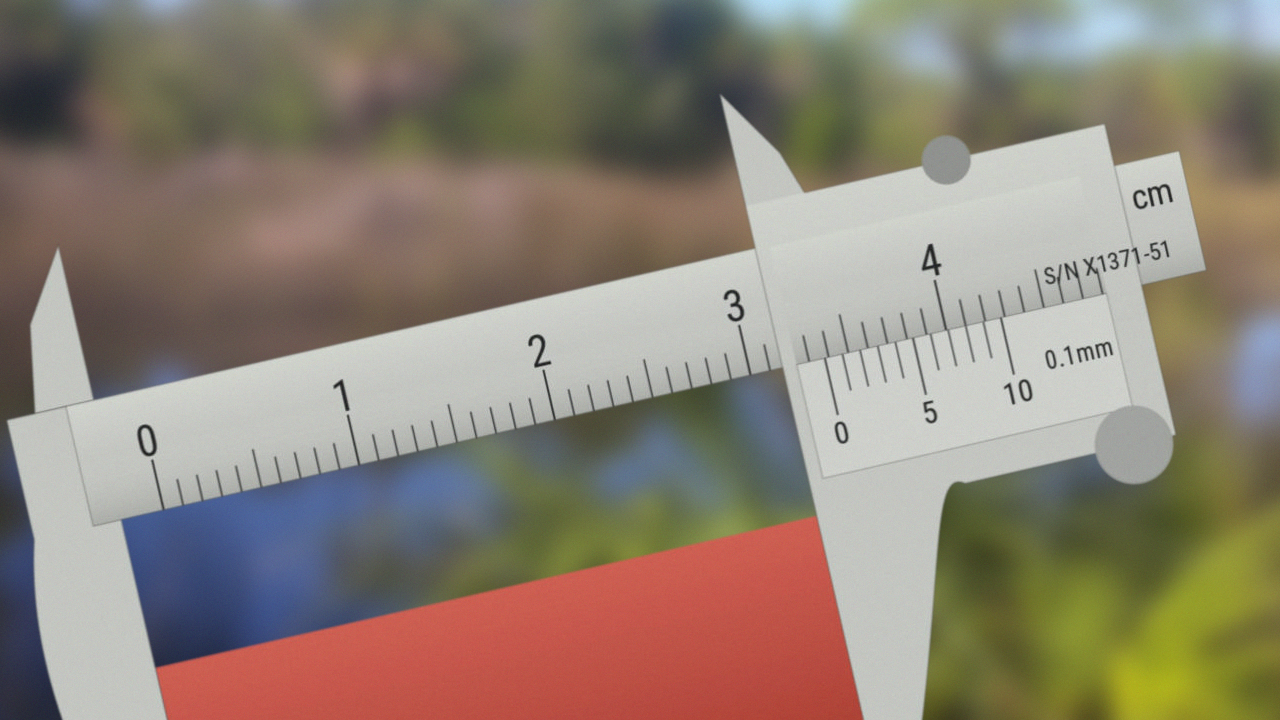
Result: 33.8 mm
